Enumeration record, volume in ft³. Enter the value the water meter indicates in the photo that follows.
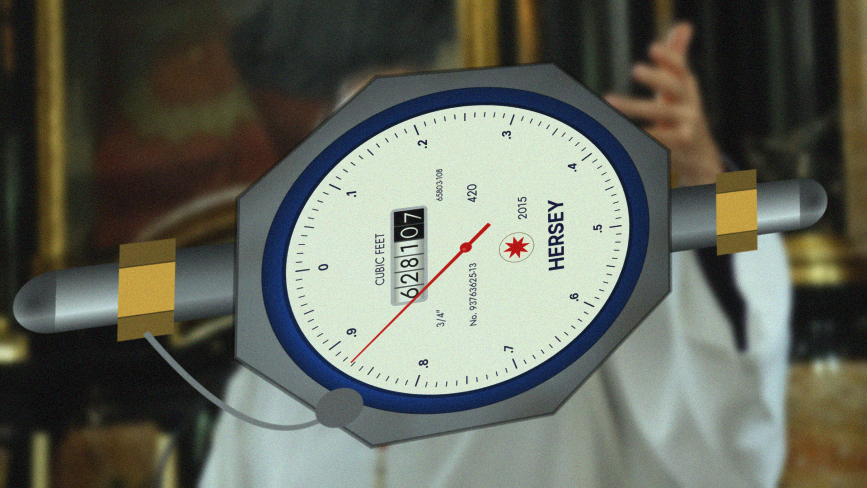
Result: 628106.87 ft³
